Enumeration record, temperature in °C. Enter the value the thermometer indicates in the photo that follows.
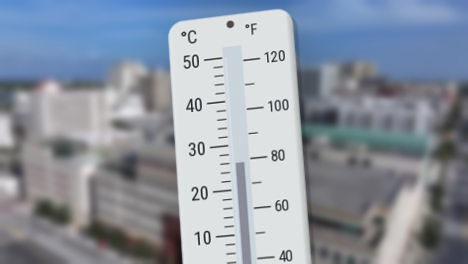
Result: 26 °C
